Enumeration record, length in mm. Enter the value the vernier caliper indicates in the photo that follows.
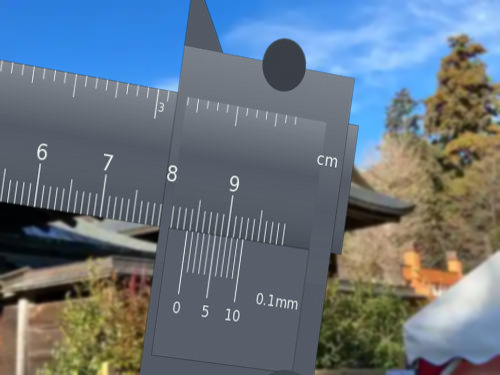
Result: 83.6 mm
